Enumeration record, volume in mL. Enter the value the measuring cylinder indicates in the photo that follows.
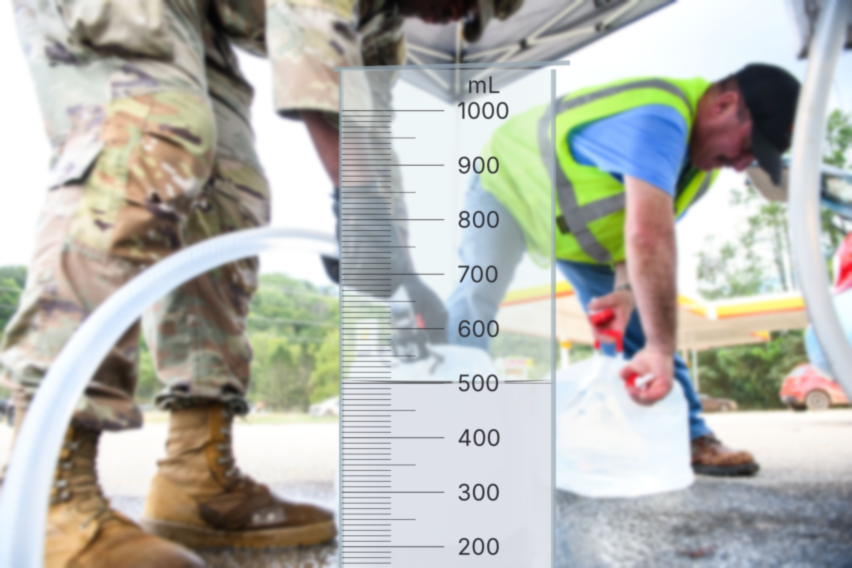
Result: 500 mL
